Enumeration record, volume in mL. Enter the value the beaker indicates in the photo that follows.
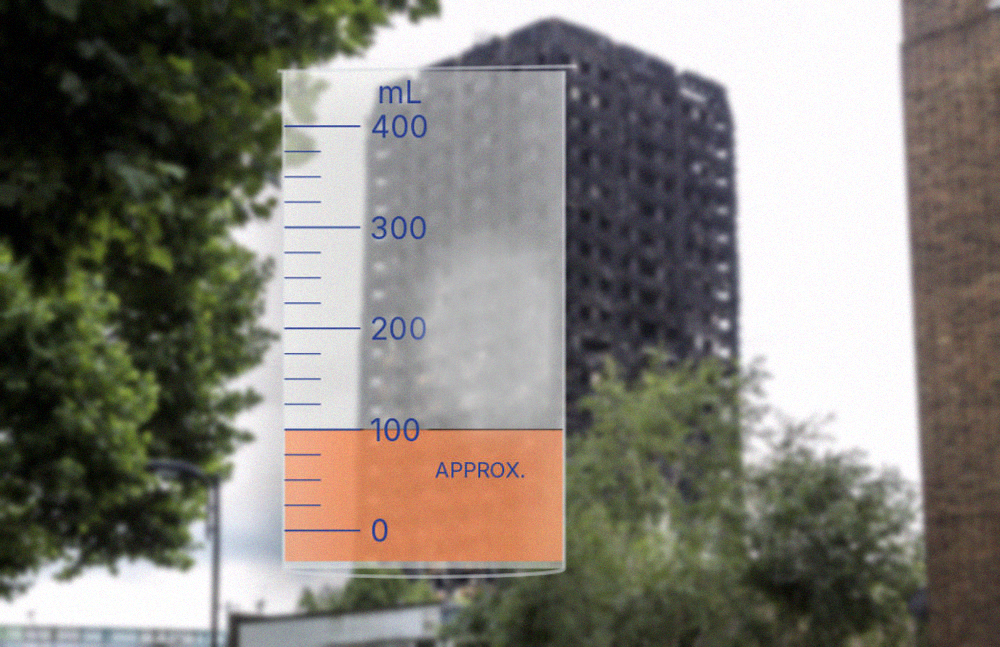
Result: 100 mL
